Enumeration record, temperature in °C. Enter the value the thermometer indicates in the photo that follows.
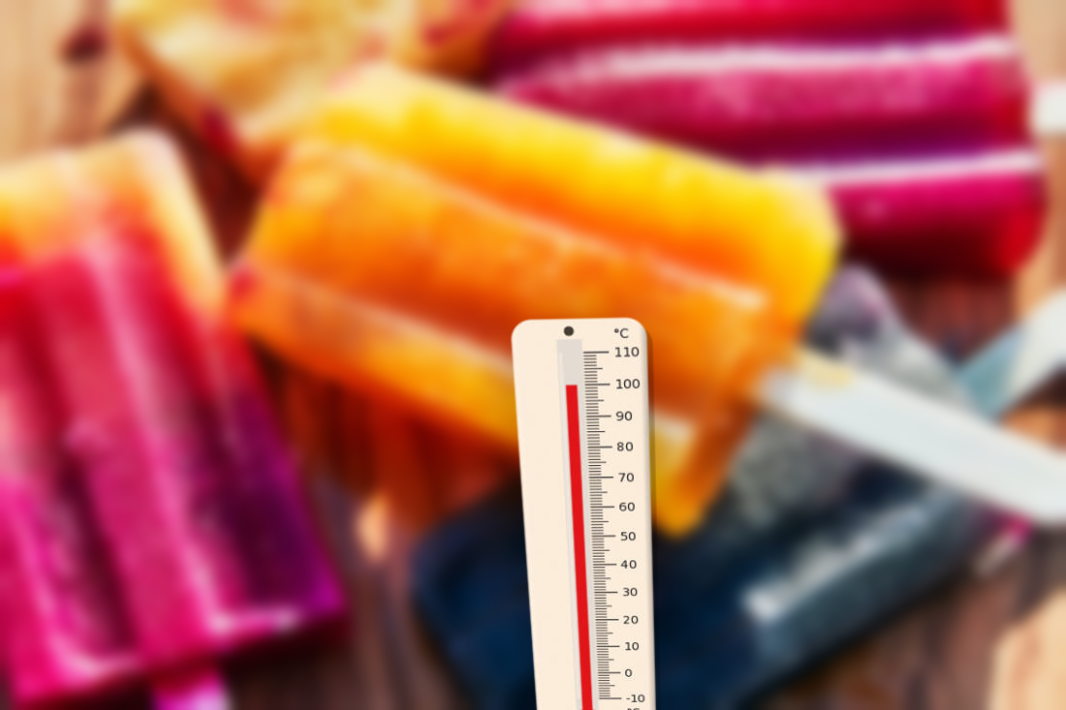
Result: 100 °C
